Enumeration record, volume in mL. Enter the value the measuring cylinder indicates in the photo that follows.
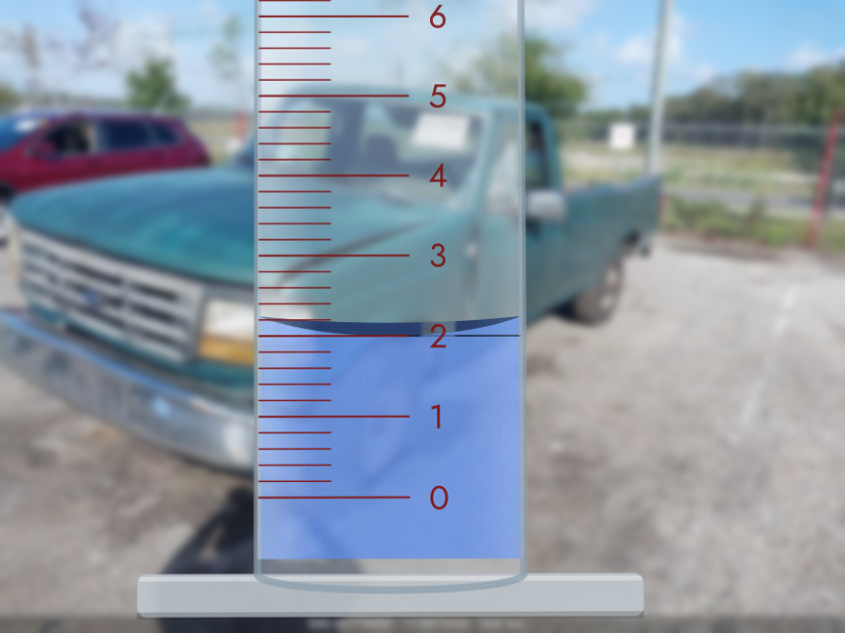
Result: 2 mL
